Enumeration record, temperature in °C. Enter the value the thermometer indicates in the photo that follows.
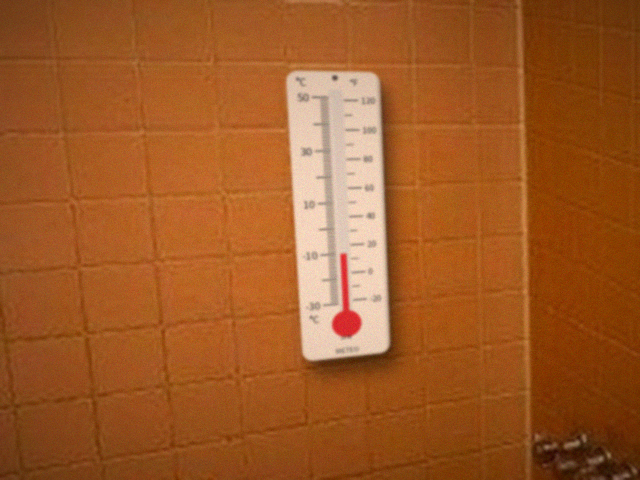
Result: -10 °C
